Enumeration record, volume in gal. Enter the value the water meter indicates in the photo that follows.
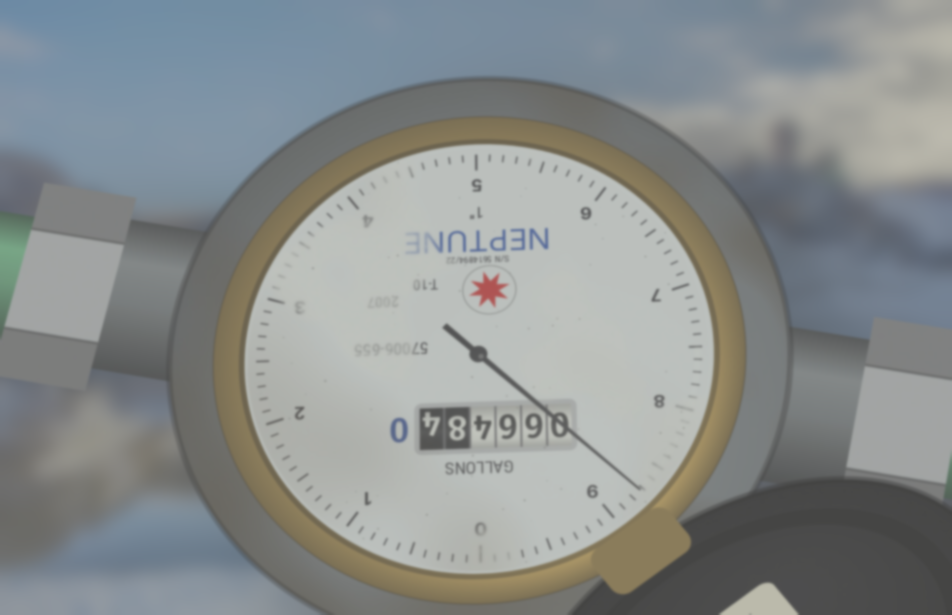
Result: 664838.7 gal
